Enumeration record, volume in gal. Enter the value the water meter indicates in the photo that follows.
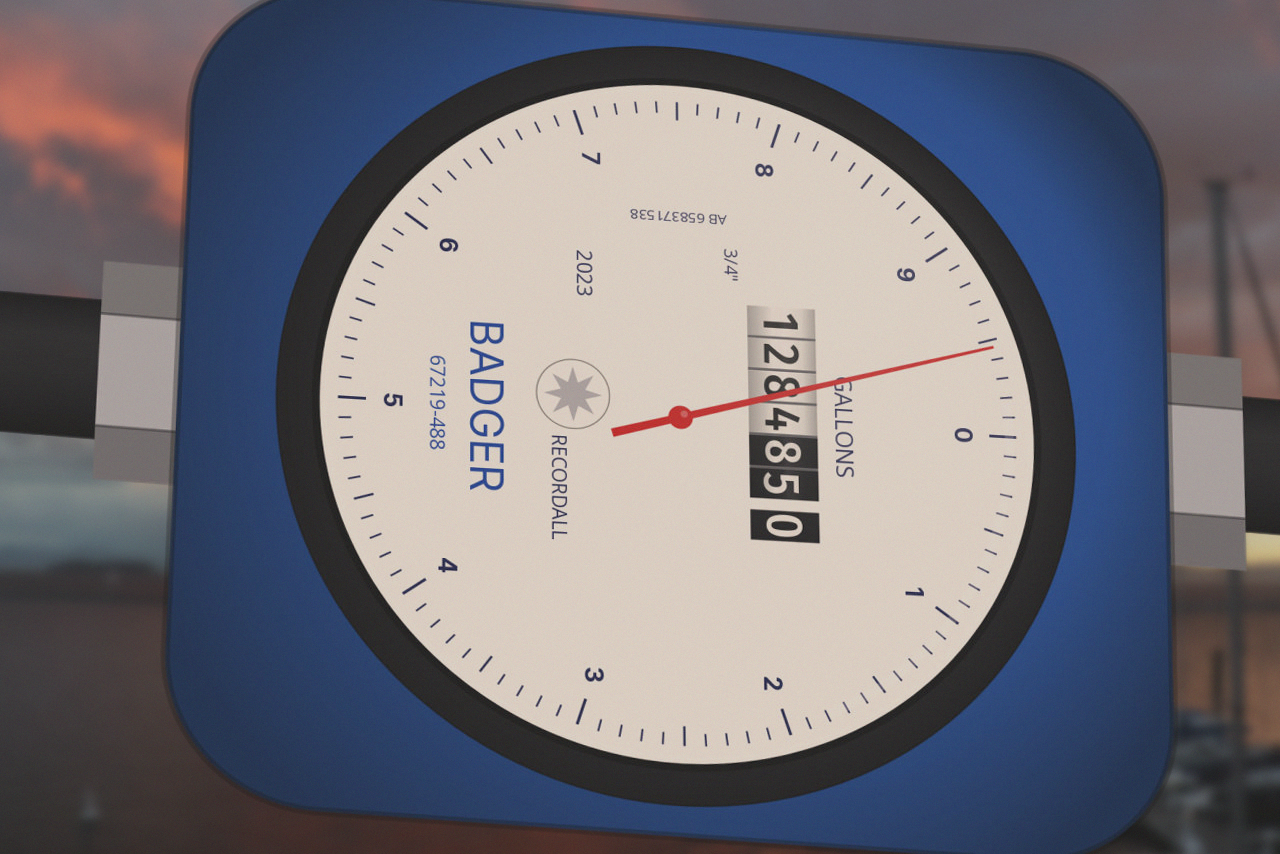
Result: 1284849.5 gal
